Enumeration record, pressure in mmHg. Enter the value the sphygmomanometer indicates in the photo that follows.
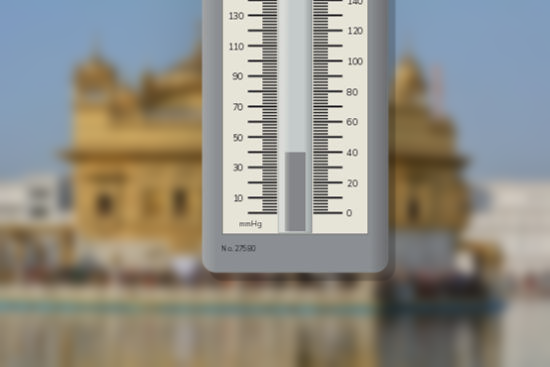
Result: 40 mmHg
